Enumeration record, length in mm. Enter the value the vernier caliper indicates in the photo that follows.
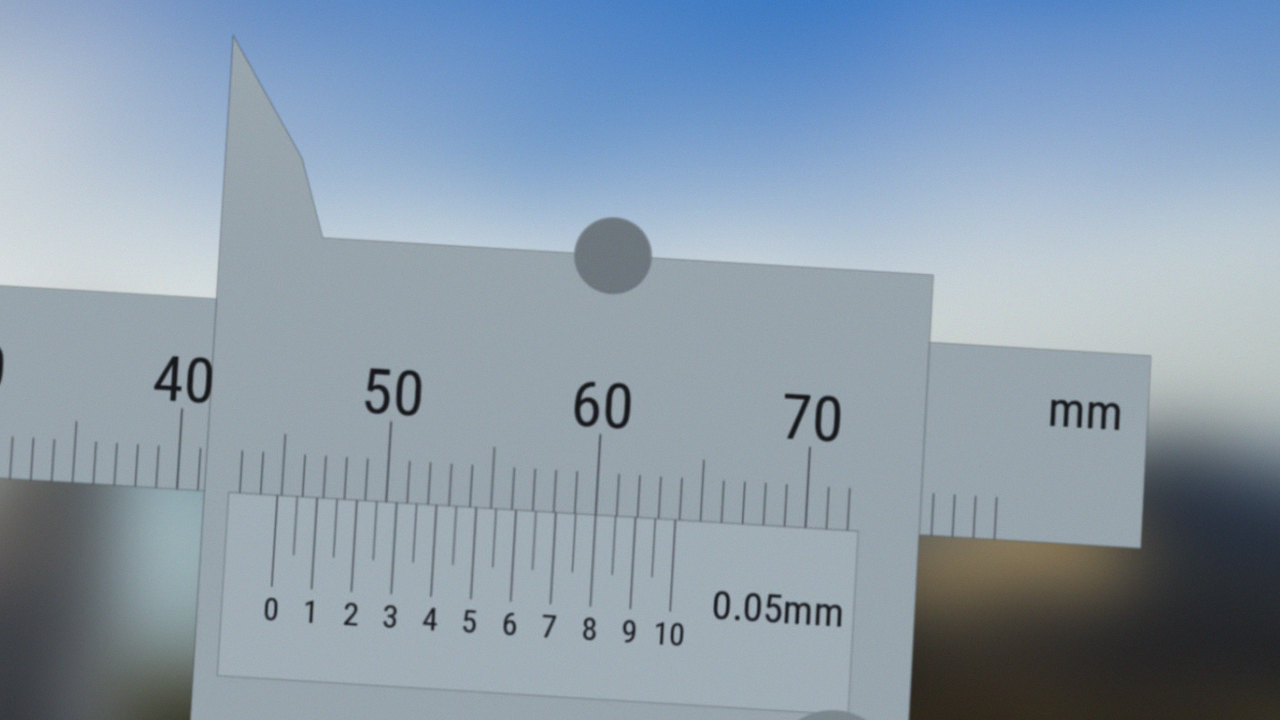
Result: 44.8 mm
